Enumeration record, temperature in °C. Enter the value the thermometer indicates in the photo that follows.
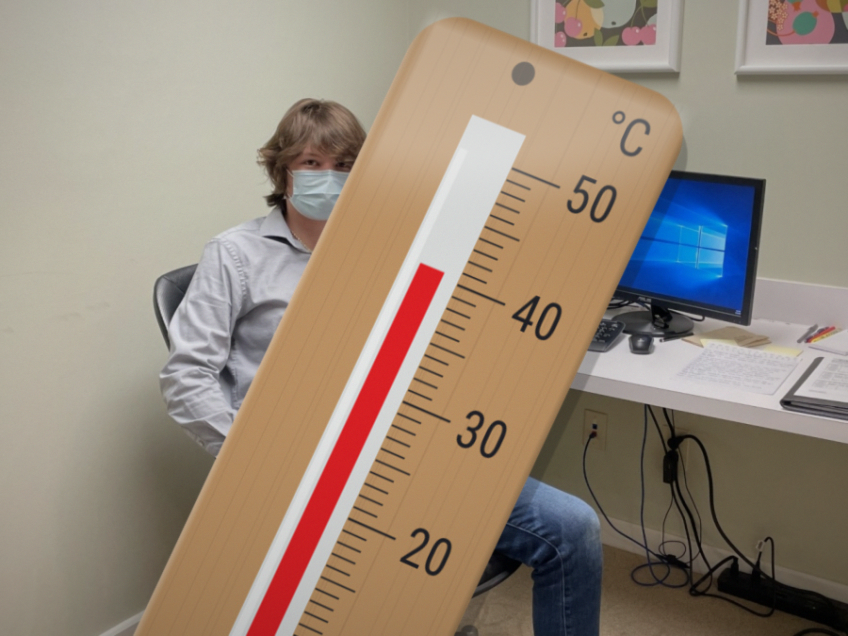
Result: 40.5 °C
